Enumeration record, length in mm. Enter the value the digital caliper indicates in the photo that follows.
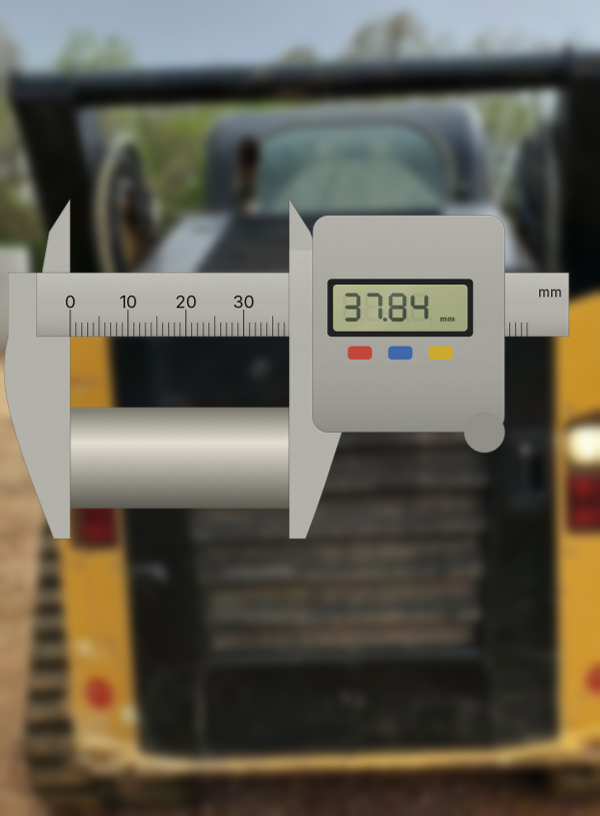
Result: 37.84 mm
